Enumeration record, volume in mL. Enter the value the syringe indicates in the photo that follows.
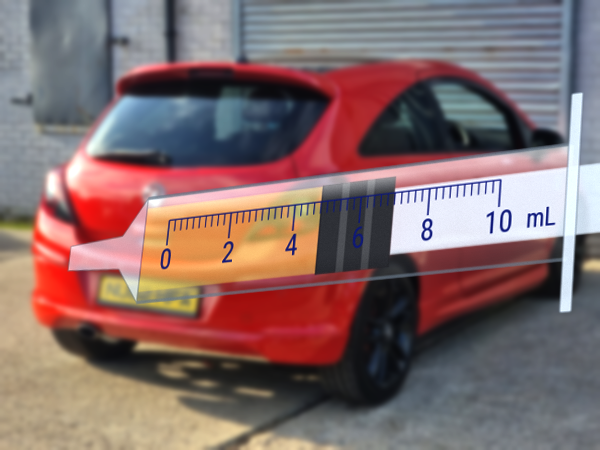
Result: 4.8 mL
